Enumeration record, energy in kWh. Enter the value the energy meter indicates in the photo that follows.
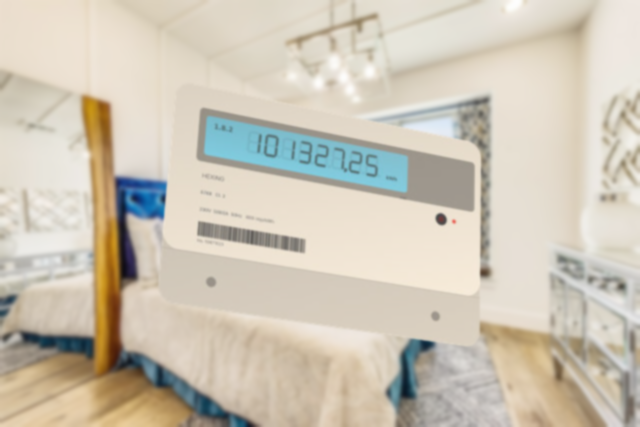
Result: 101327.25 kWh
